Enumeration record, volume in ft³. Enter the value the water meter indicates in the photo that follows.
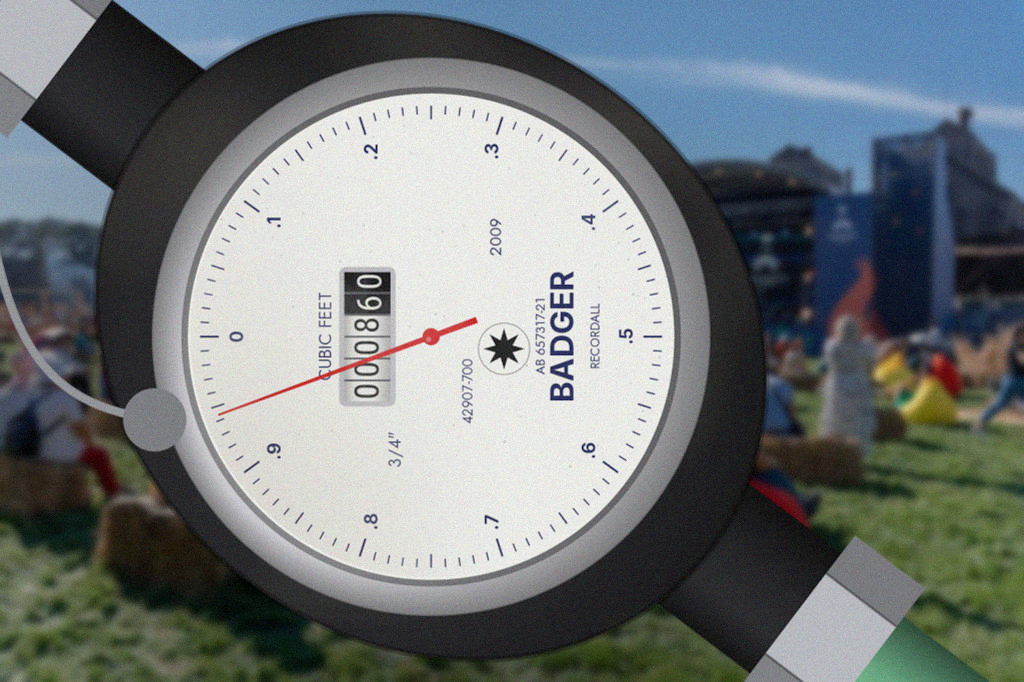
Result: 859.94 ft³
